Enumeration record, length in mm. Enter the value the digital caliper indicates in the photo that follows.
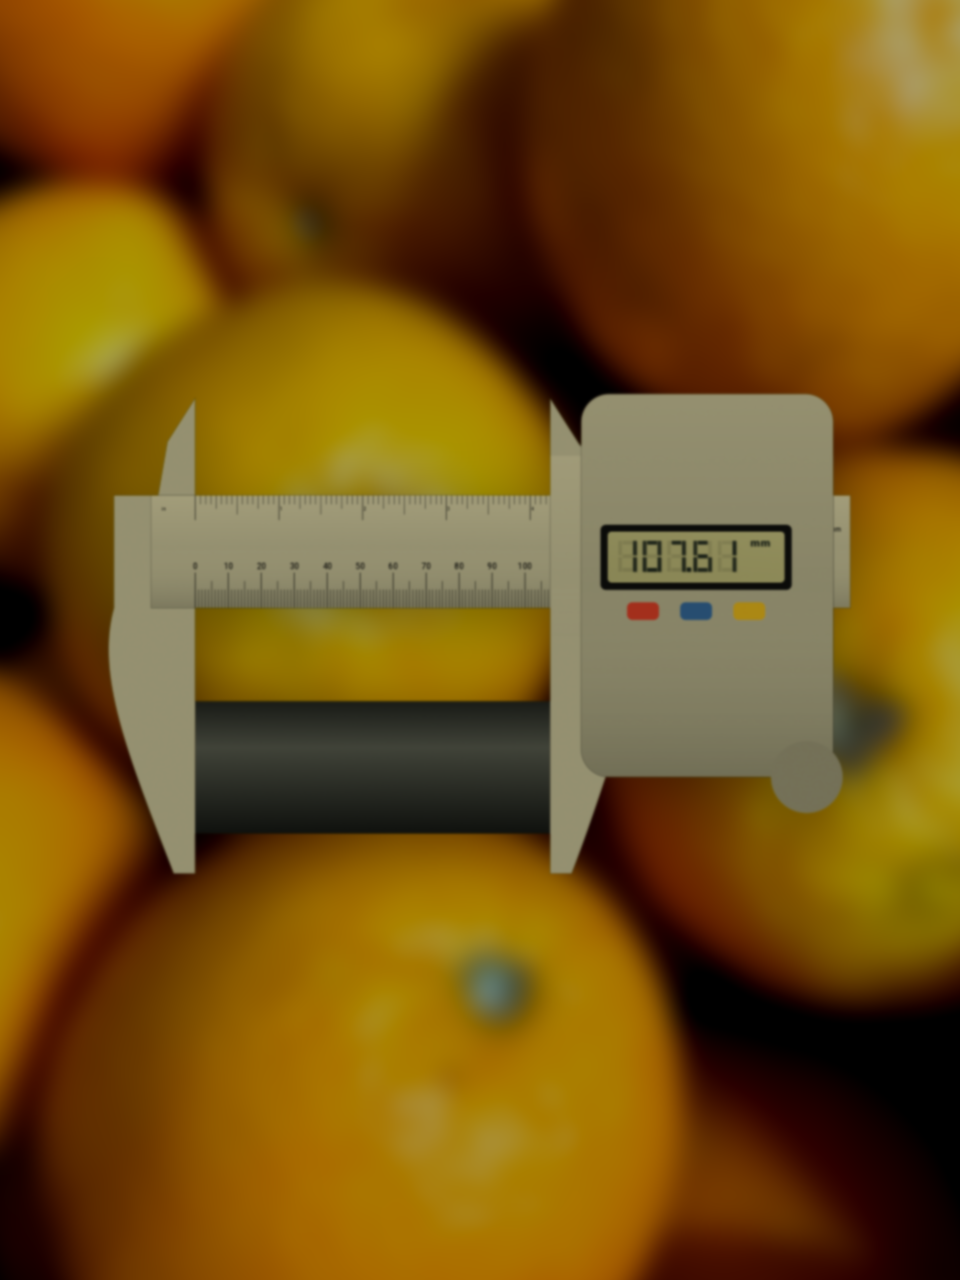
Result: 107.61 mm
